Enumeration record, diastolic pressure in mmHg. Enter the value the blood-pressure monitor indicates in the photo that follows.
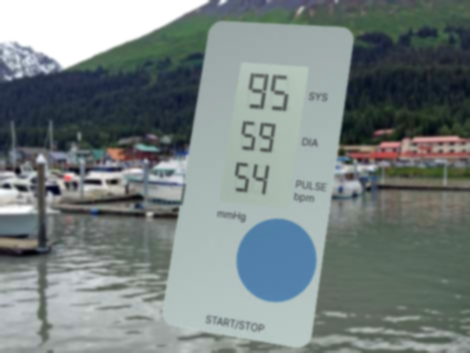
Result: 59 mmHg
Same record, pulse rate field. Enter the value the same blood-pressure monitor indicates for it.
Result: 54 bpm
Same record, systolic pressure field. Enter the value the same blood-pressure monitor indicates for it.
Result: 95 mmHg
